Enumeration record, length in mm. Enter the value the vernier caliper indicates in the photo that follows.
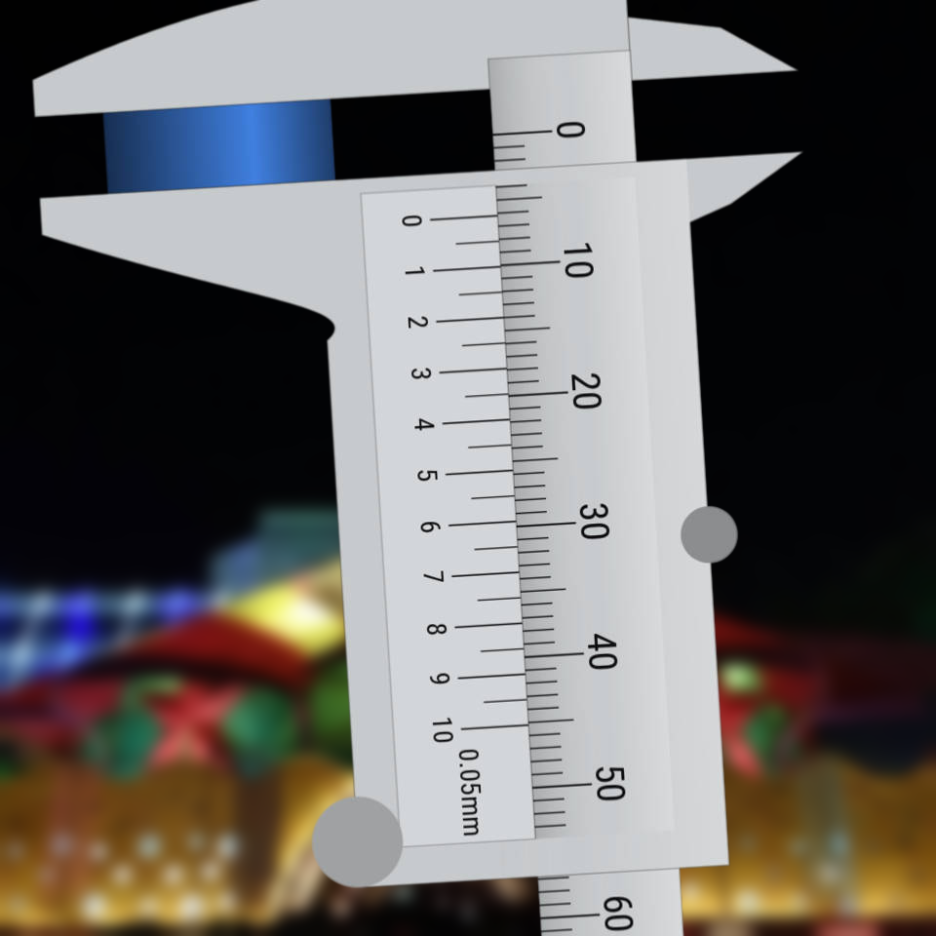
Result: 6.2 mm
